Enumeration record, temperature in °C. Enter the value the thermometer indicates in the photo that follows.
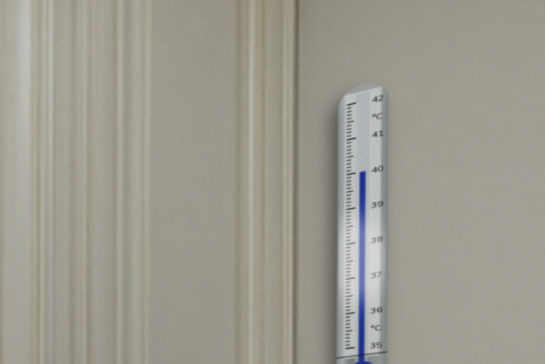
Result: 40 °C
